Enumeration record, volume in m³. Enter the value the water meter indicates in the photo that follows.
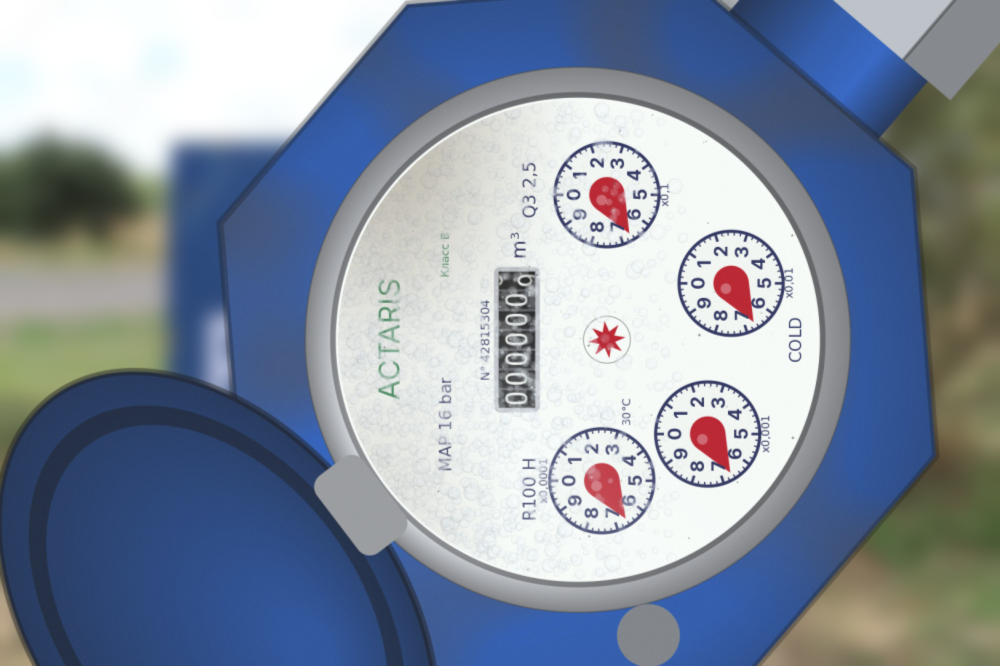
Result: 8.6666 m³
